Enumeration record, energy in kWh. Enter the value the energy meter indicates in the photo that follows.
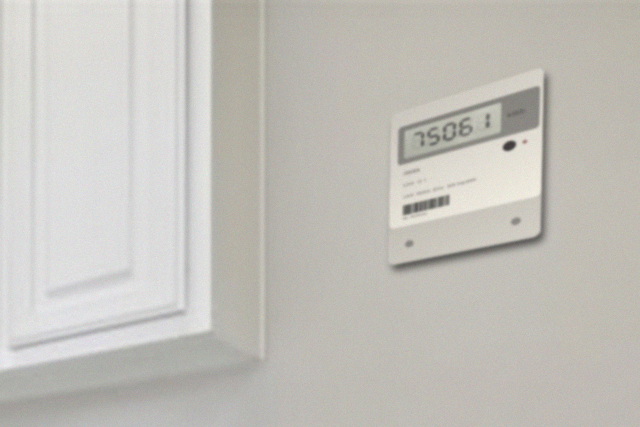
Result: 75061 kWh
